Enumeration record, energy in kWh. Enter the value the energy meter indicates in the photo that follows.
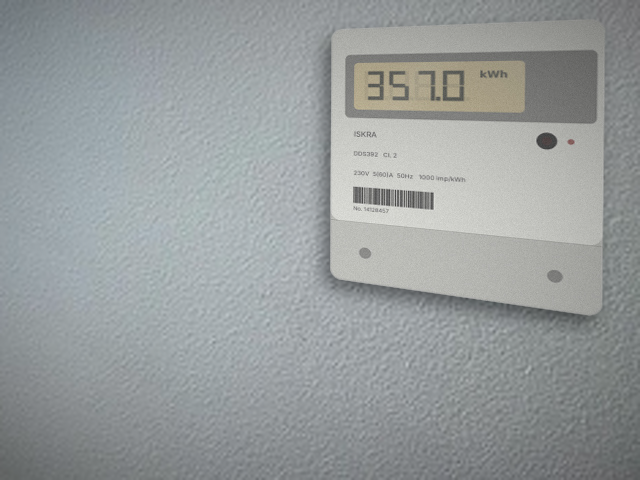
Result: 357.0 kWh
